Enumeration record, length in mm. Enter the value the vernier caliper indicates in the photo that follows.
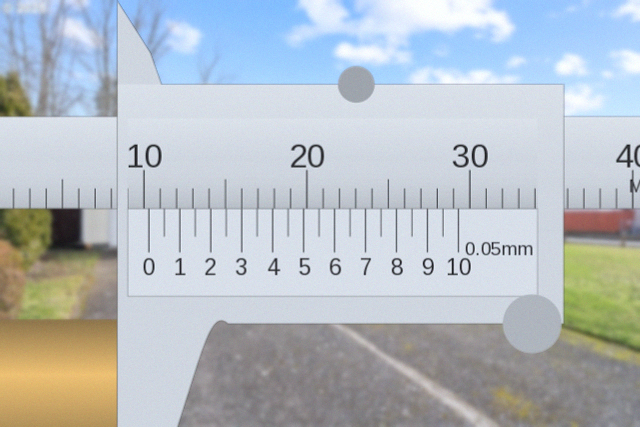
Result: 10.3 mm
